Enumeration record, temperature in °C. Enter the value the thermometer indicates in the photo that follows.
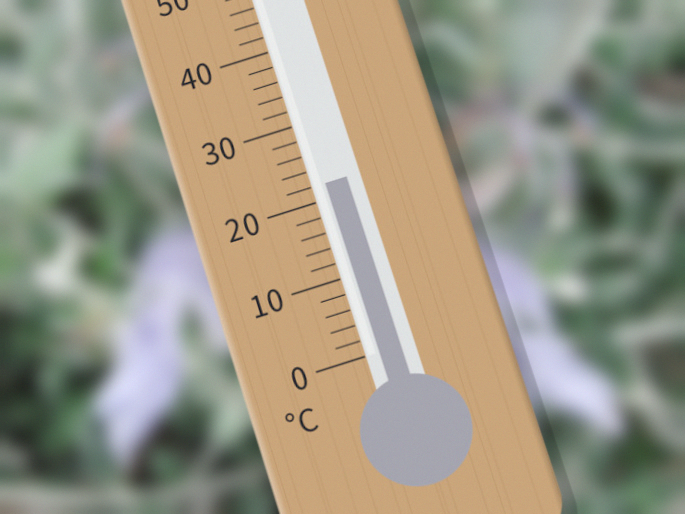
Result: 22 °C
